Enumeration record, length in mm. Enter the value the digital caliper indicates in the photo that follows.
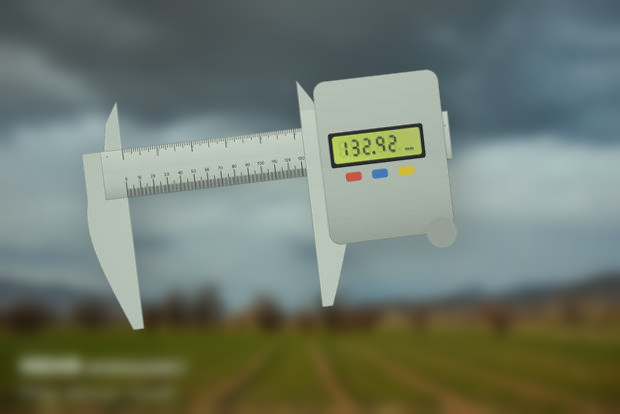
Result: 132.92 mm
